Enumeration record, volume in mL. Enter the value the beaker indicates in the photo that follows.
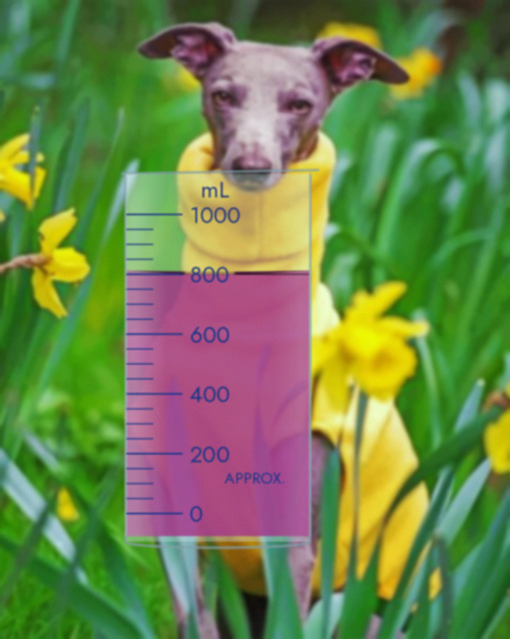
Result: 800 mL
